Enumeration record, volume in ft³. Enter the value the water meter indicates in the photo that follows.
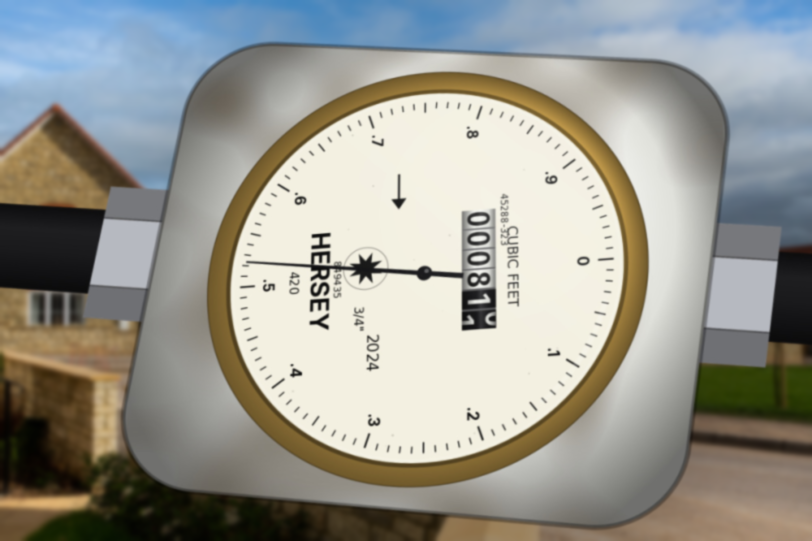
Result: 810.52 ft³
